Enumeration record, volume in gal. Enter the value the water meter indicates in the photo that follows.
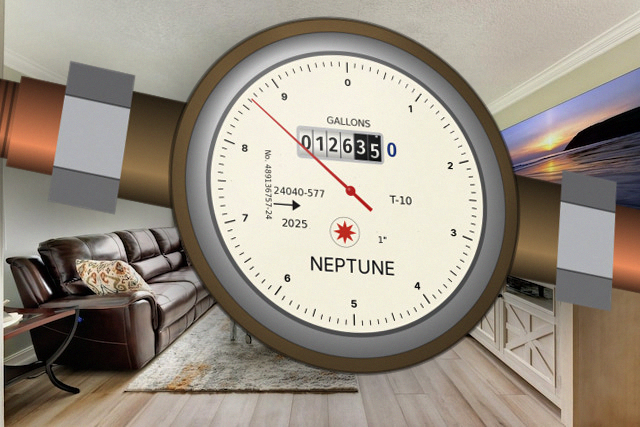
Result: 126348.6 gal
